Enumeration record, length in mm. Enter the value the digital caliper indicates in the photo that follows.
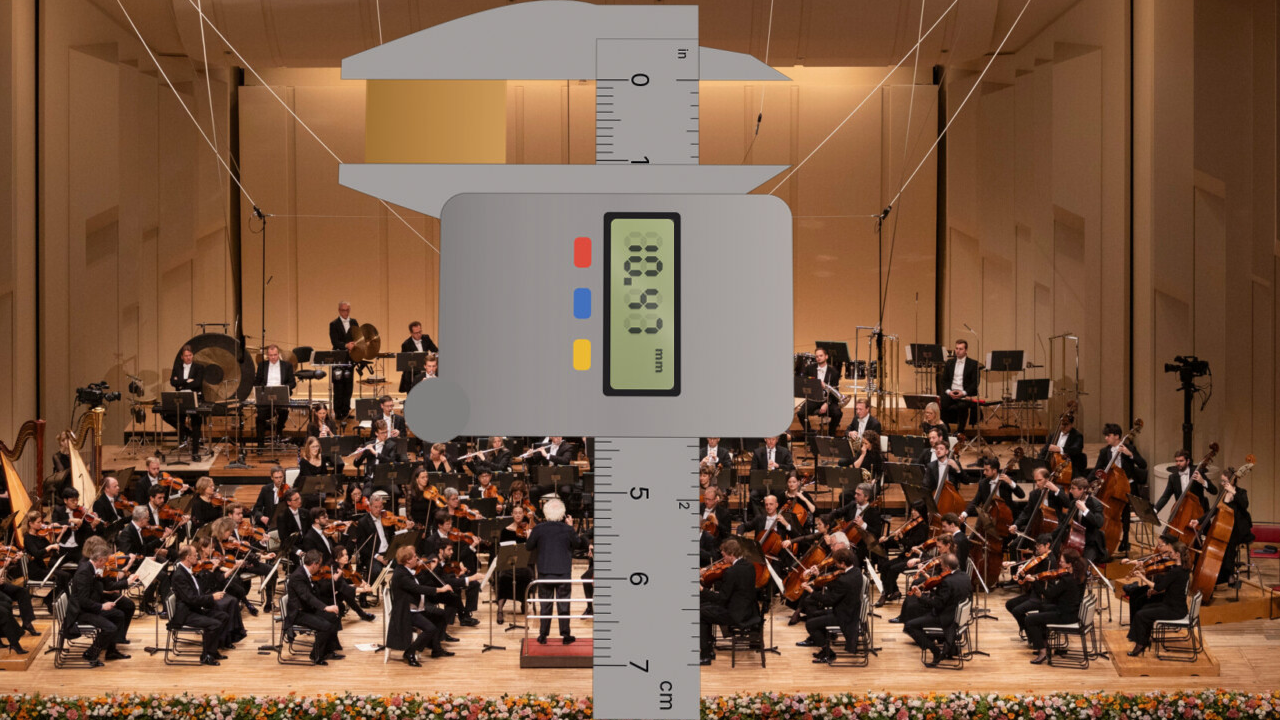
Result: 10.47 mm
